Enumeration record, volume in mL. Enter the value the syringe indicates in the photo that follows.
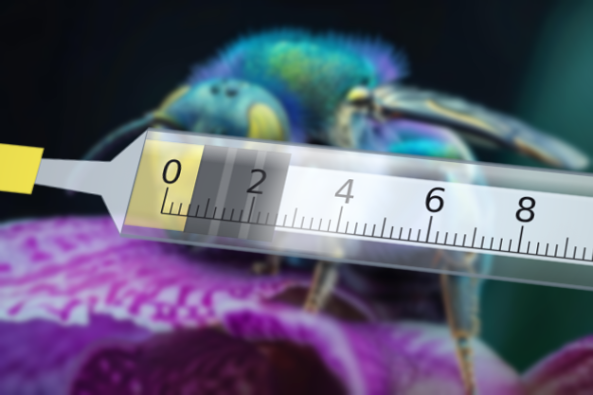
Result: 0.6 mL
